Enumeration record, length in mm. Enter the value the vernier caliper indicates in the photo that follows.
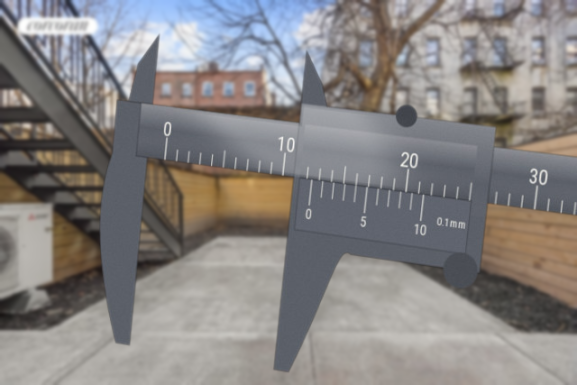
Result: 12.4 mm
